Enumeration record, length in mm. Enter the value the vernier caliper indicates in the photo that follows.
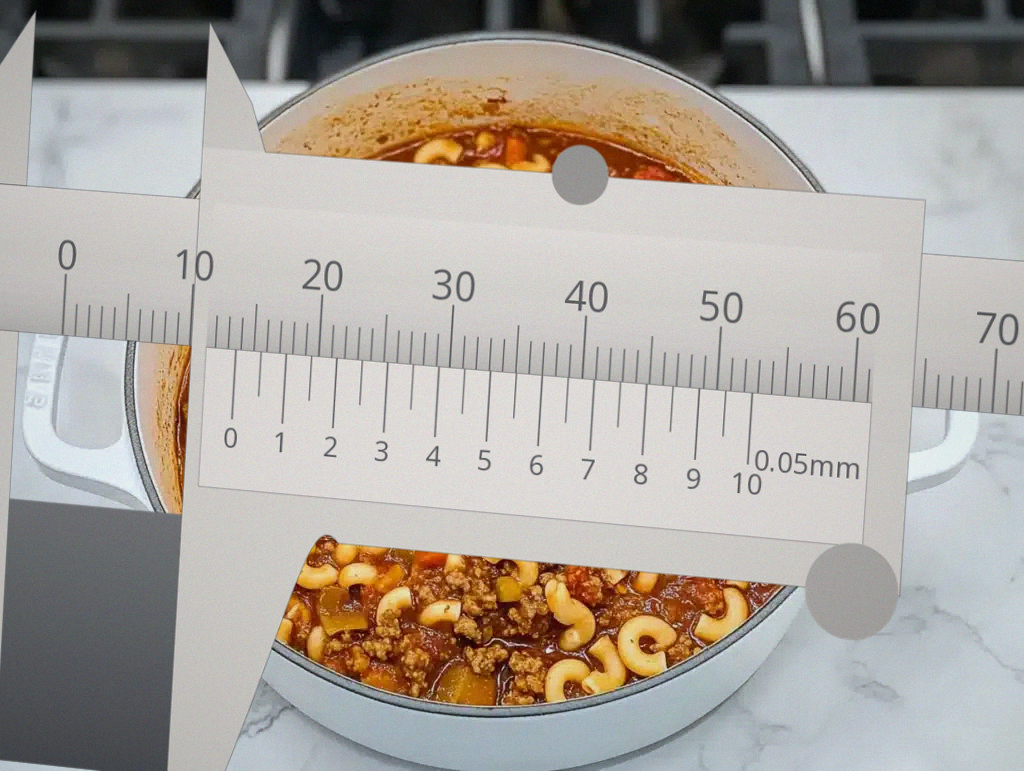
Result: 13.6 mm
